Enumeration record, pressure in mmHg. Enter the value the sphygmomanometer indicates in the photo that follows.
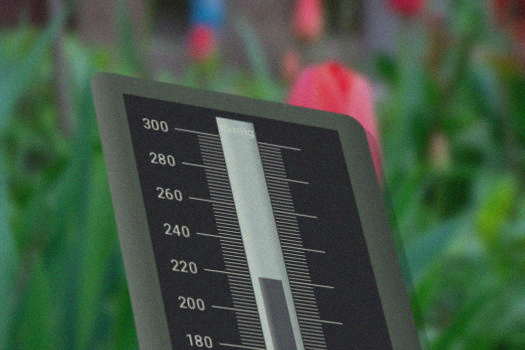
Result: 220 mmHg
